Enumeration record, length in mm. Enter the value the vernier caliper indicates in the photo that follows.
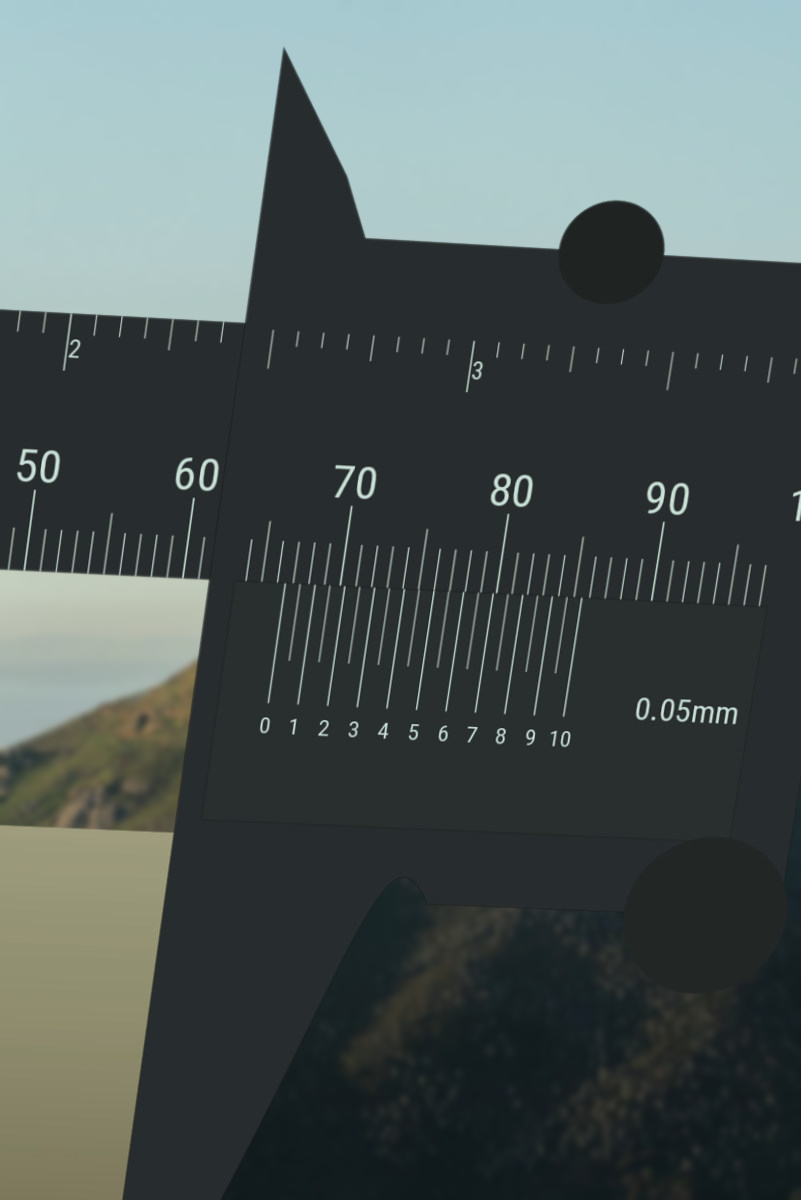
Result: 66.5 mm
